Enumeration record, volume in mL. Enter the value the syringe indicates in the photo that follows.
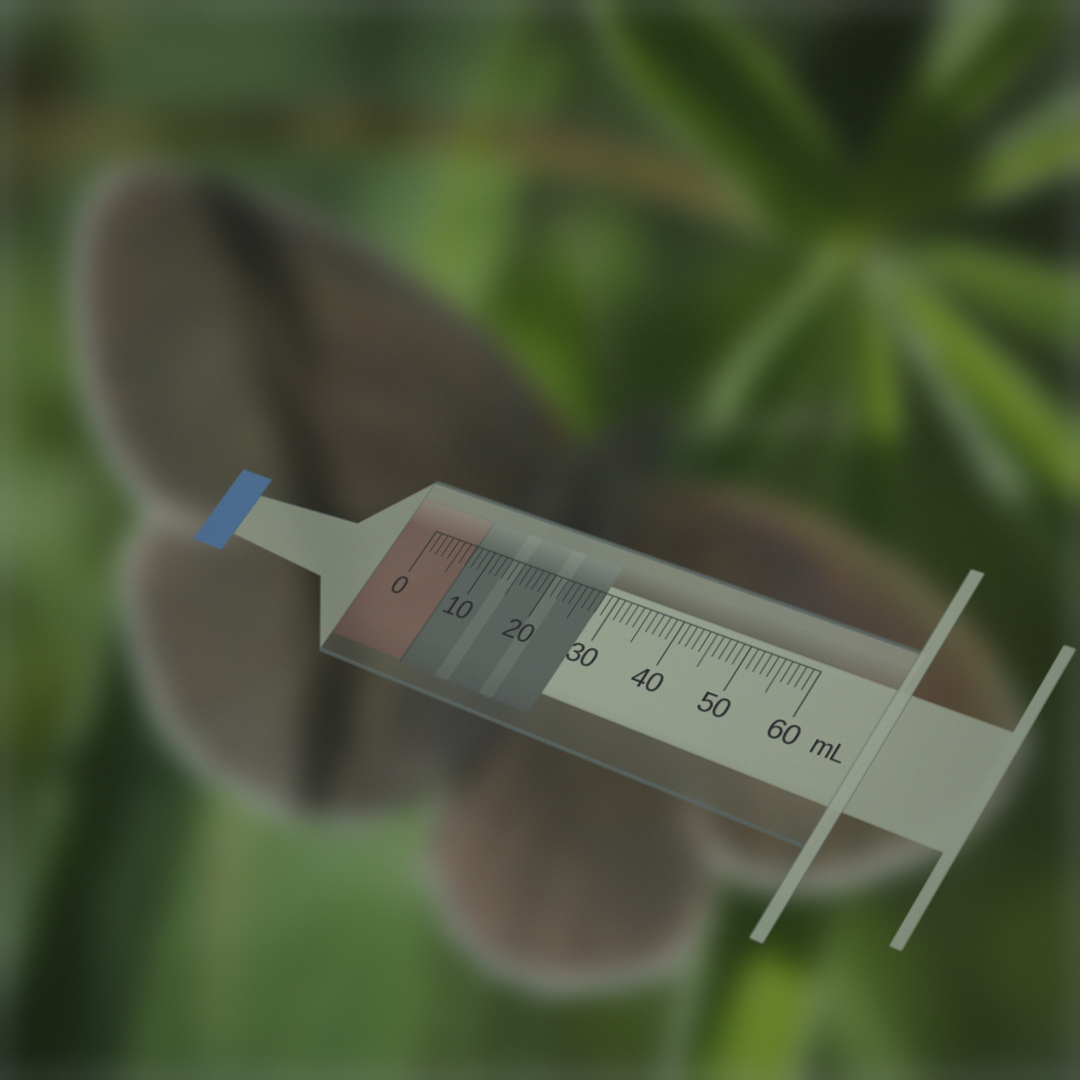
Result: 7 mL
